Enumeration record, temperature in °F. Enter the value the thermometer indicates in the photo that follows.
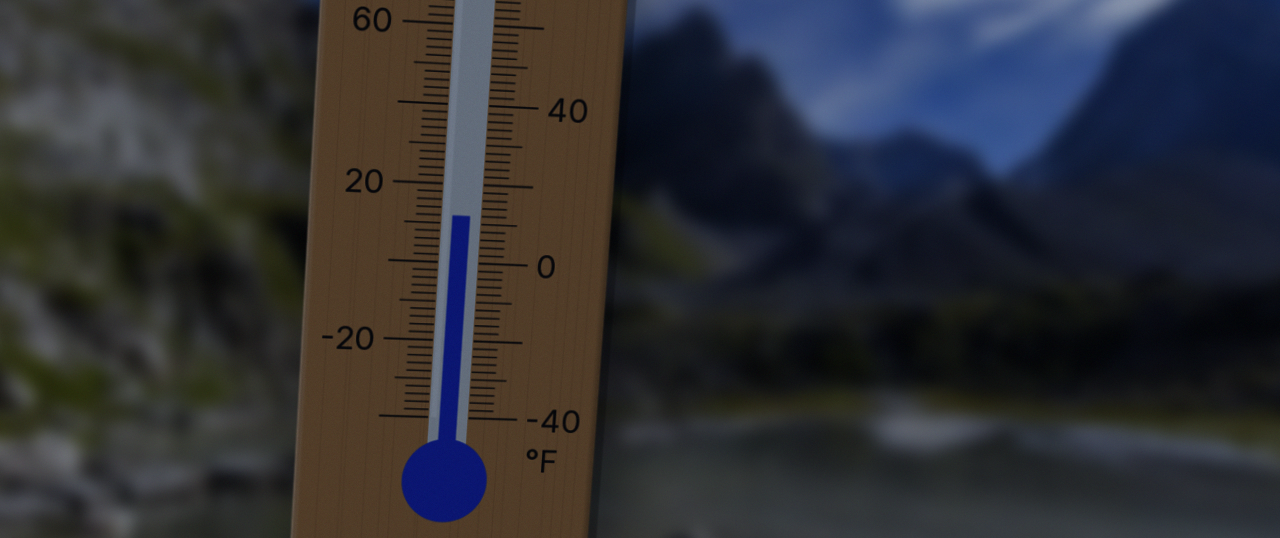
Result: 12 °F
